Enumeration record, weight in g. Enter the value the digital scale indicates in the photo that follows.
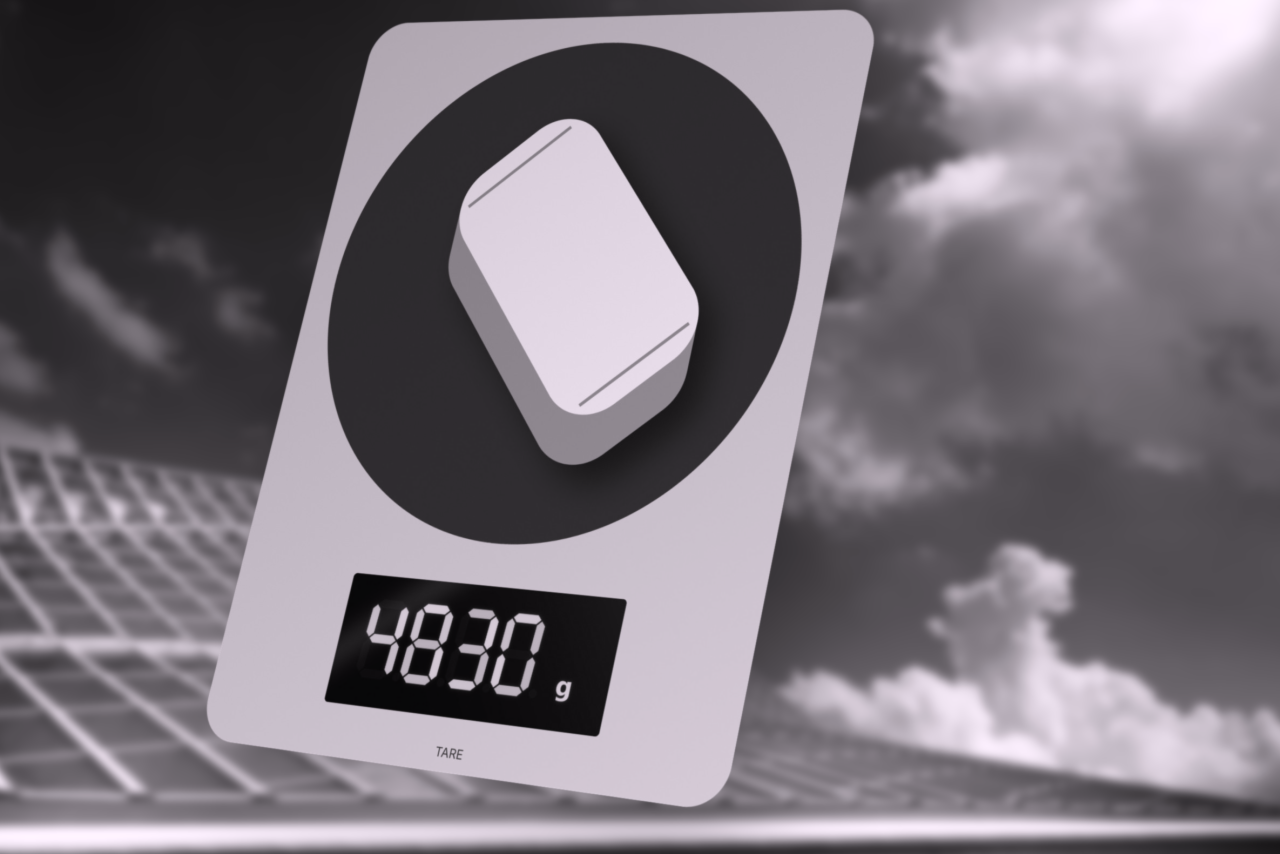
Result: 4830 g
